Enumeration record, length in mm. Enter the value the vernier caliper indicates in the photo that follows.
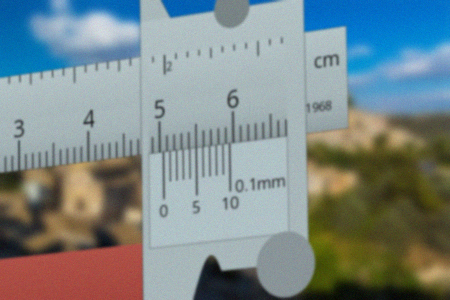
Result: 50.5 mm
